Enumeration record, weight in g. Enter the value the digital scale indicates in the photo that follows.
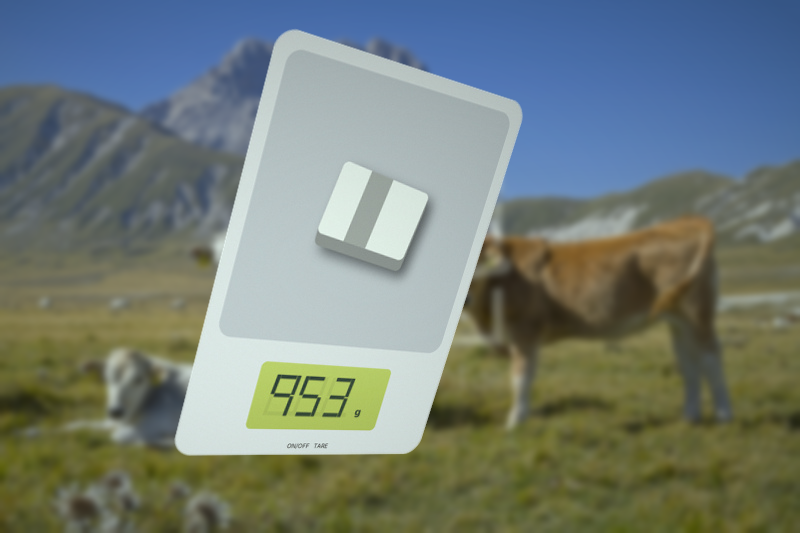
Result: 953 g
